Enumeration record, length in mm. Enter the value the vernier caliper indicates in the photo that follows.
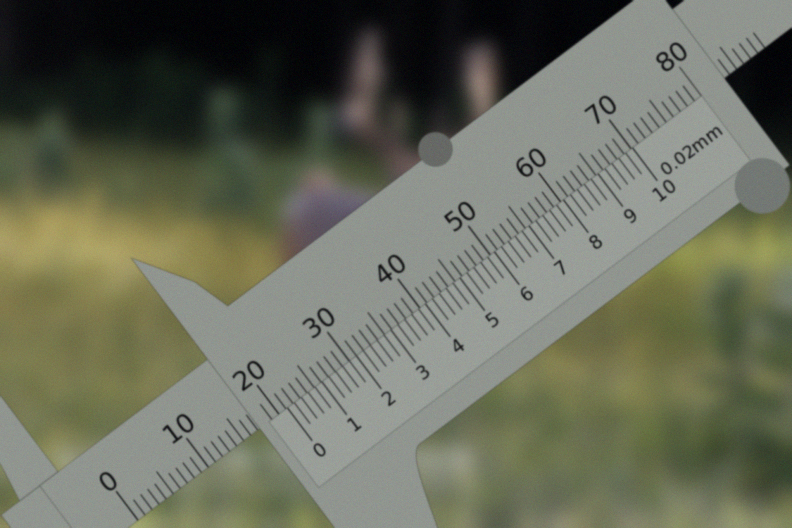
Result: 21.2 mm
